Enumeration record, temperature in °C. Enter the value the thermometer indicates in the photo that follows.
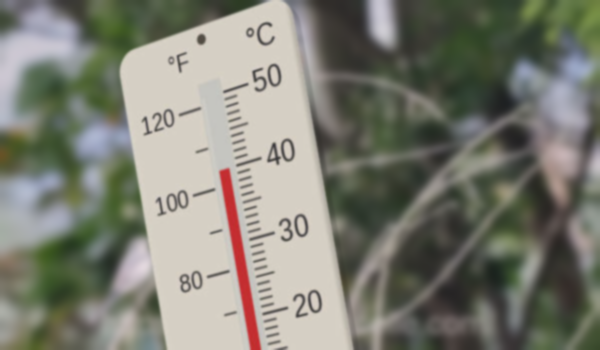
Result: 40 °C
